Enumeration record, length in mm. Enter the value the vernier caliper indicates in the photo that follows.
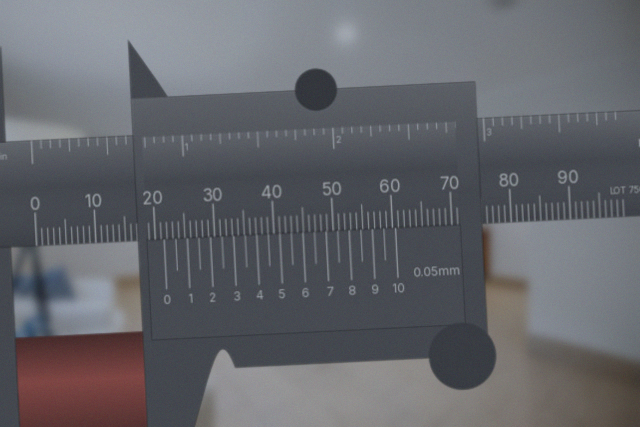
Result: 21.5 mm
